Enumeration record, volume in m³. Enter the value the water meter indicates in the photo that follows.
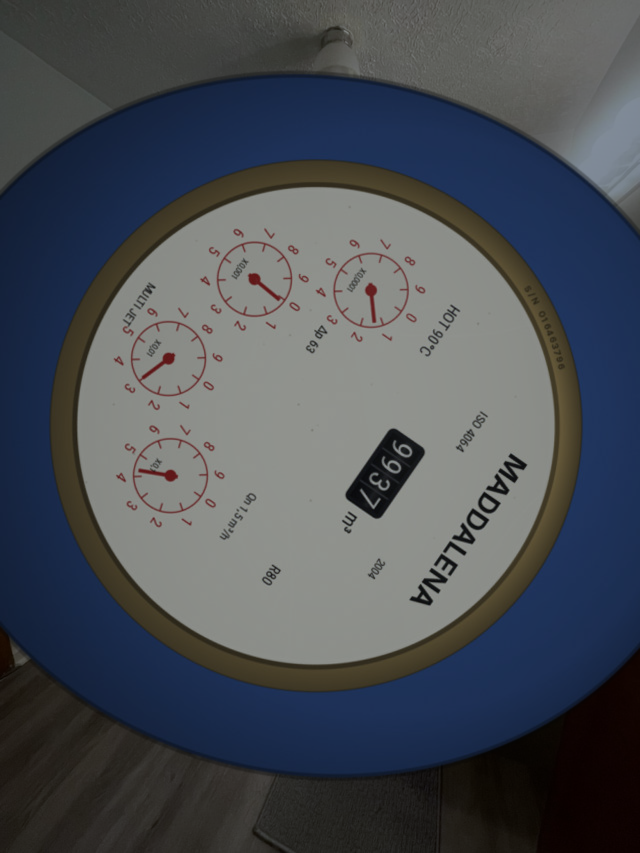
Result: 9937.4301 m³
